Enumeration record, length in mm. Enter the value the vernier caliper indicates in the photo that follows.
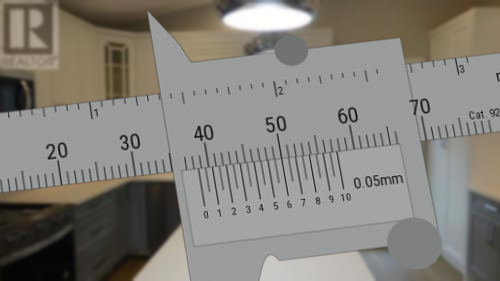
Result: 38.6 mm
